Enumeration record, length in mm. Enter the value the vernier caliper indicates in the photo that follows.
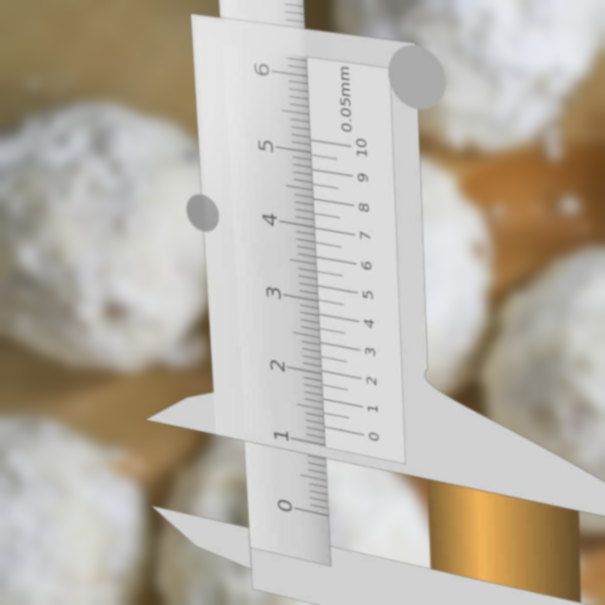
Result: 12.6 mm
